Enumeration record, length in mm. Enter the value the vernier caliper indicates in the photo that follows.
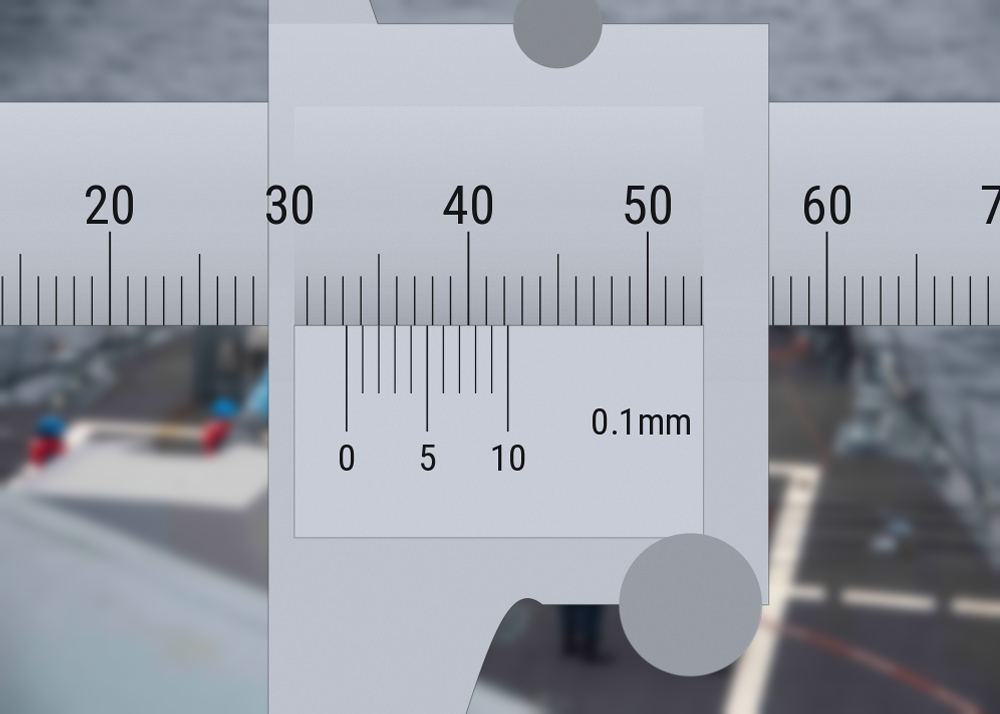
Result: 33.2 mm
